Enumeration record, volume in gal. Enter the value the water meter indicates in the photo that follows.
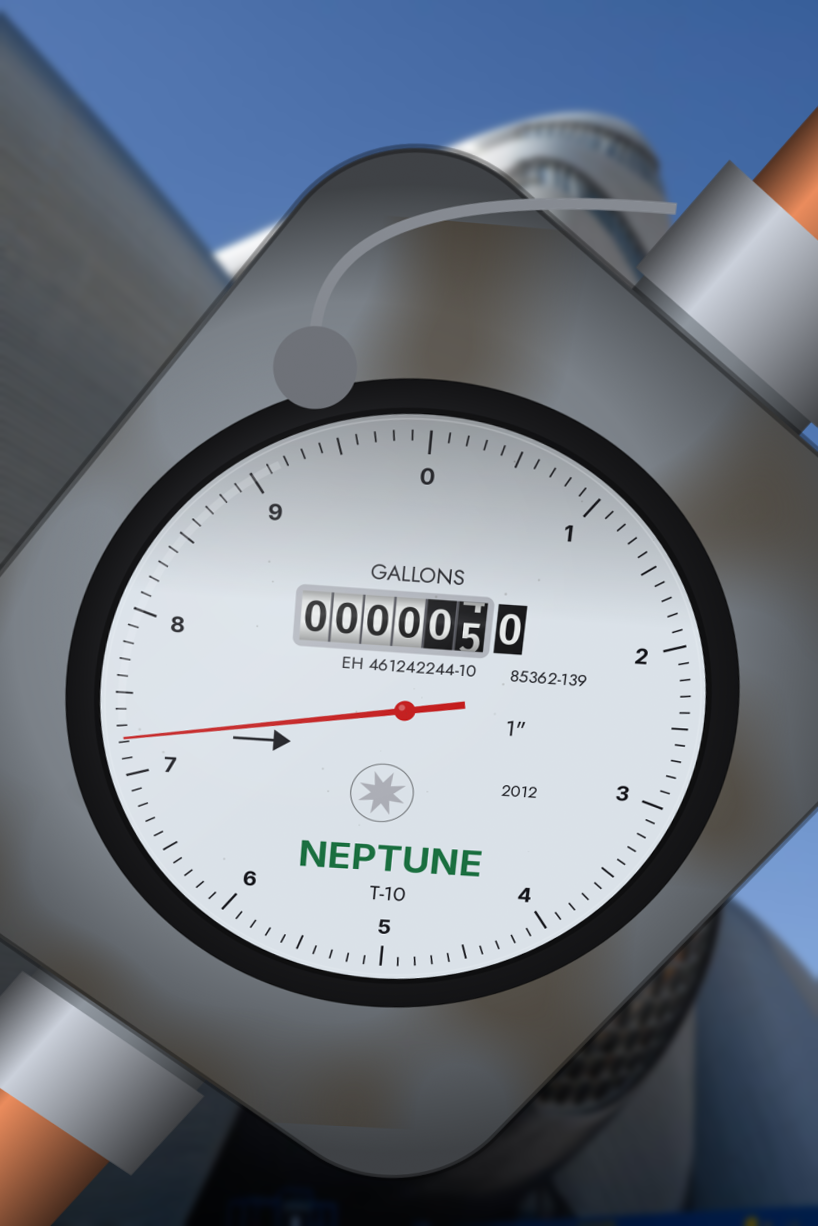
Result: 47.2 gal
